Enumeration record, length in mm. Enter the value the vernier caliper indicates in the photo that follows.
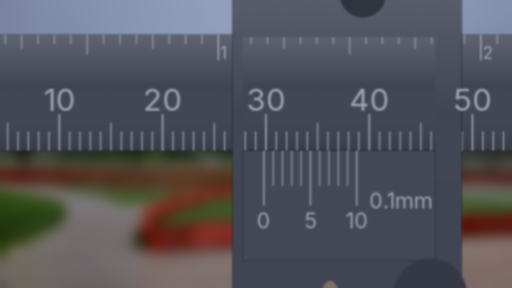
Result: 29.8 mm
